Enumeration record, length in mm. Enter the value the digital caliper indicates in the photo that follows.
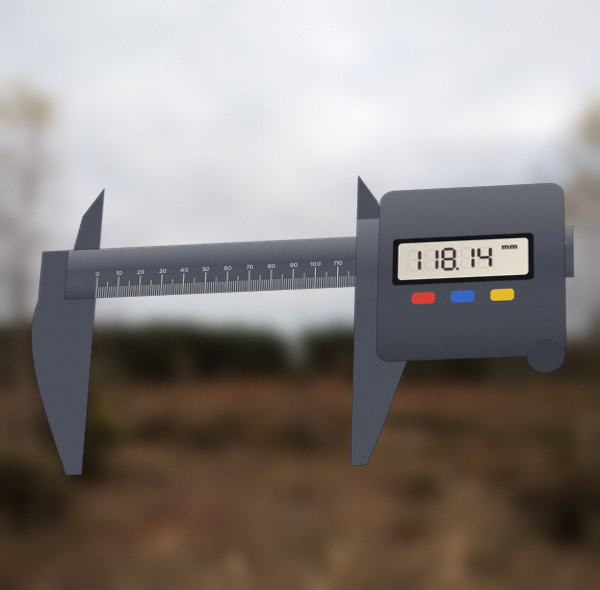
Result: 118.14 mm
